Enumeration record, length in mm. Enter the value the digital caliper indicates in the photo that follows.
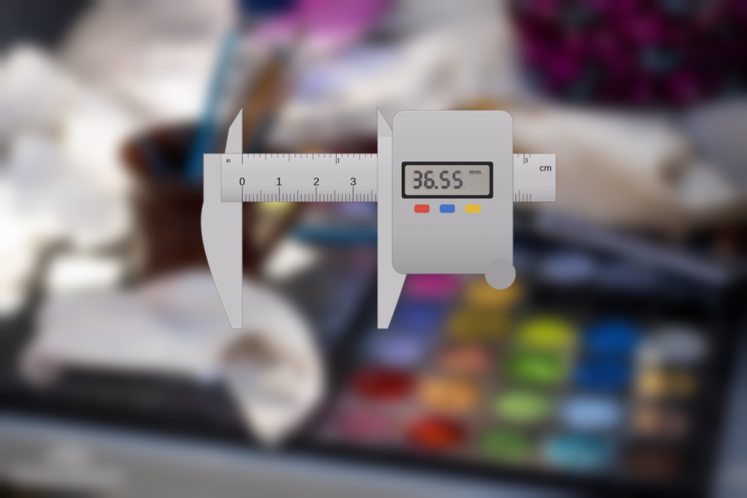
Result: 36.55 mm
